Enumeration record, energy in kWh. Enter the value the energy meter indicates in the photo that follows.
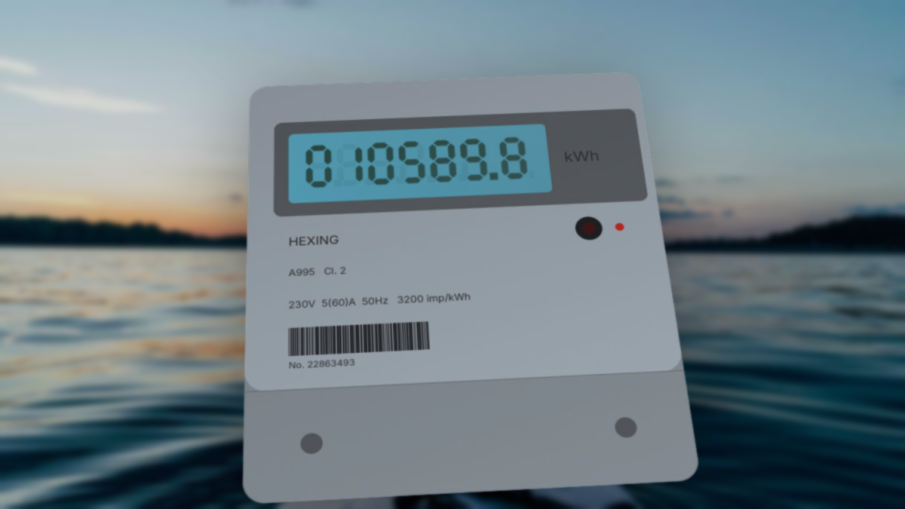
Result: 10589.8 kWh
